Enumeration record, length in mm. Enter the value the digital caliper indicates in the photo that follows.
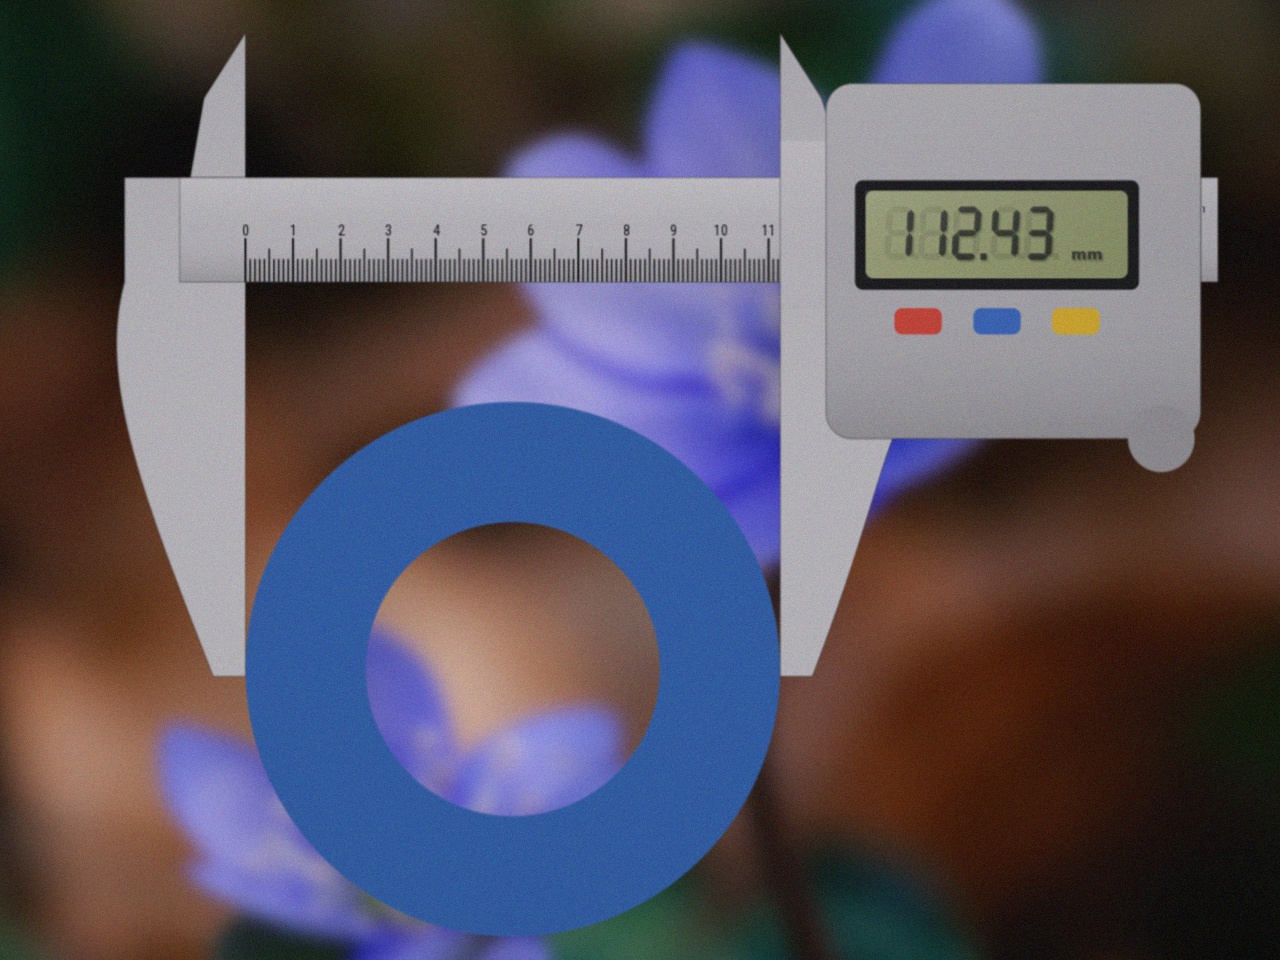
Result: 112.43 mm
